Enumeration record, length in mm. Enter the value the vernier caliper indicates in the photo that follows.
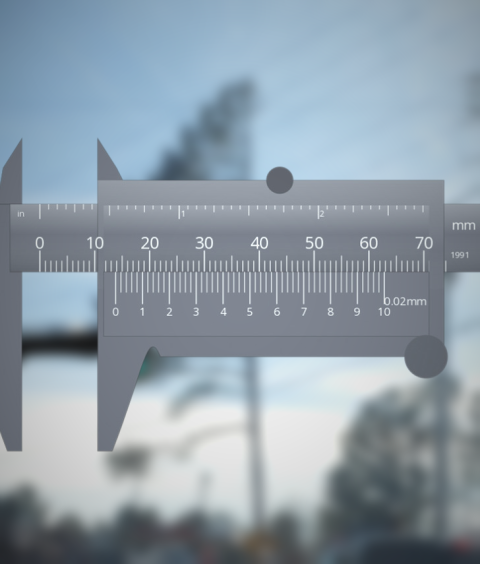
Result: 13.8 mm
